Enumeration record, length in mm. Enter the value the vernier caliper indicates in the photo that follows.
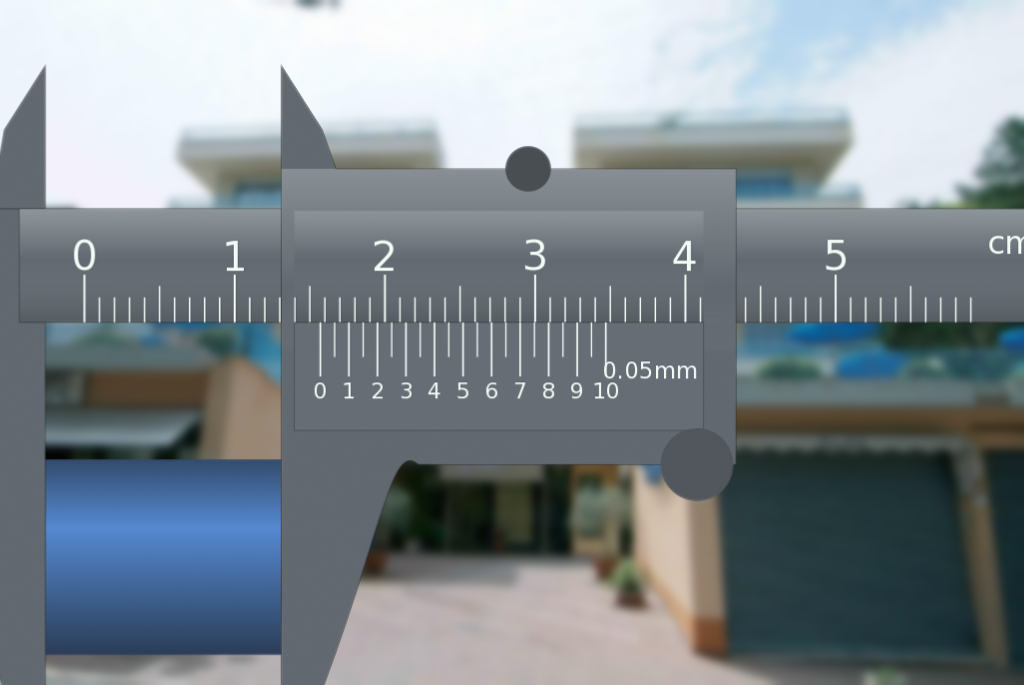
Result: 15.7 mm
